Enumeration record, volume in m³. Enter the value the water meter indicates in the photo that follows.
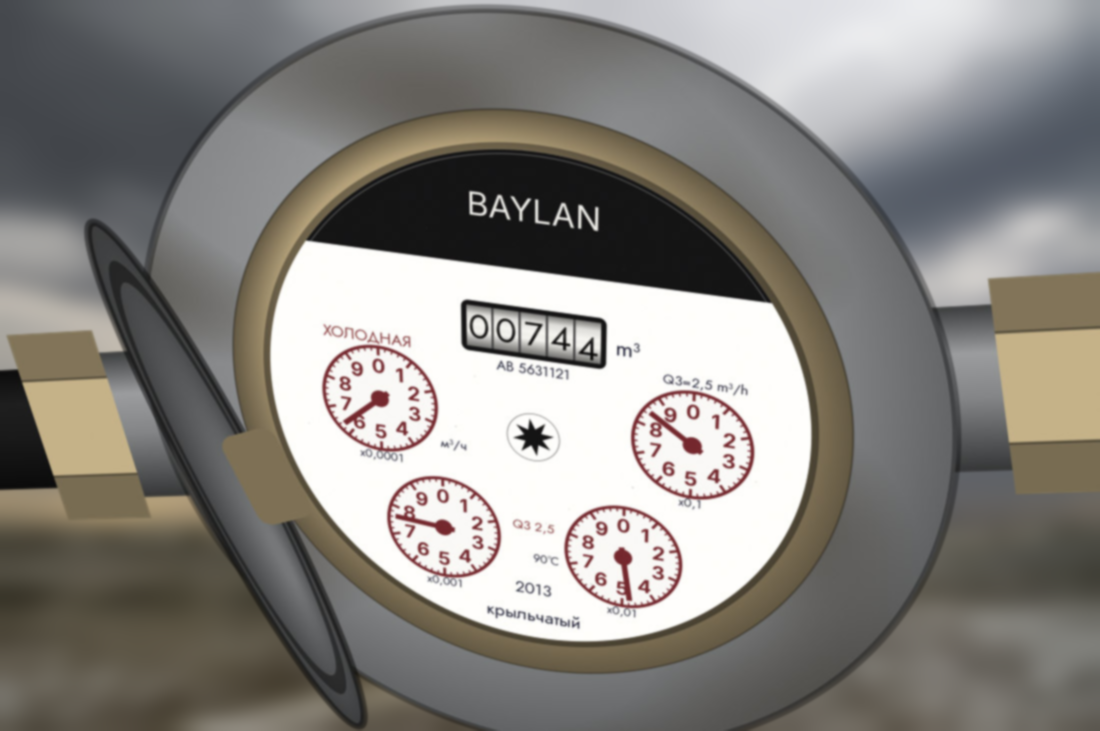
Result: 743.8476 m³
